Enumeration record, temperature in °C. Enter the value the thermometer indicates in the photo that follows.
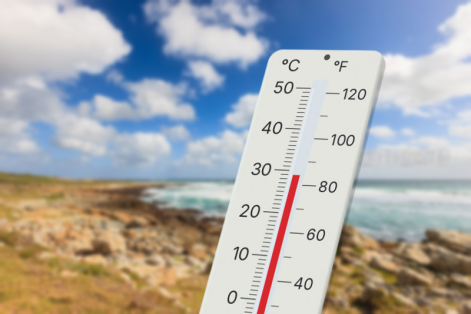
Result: 29 °C
